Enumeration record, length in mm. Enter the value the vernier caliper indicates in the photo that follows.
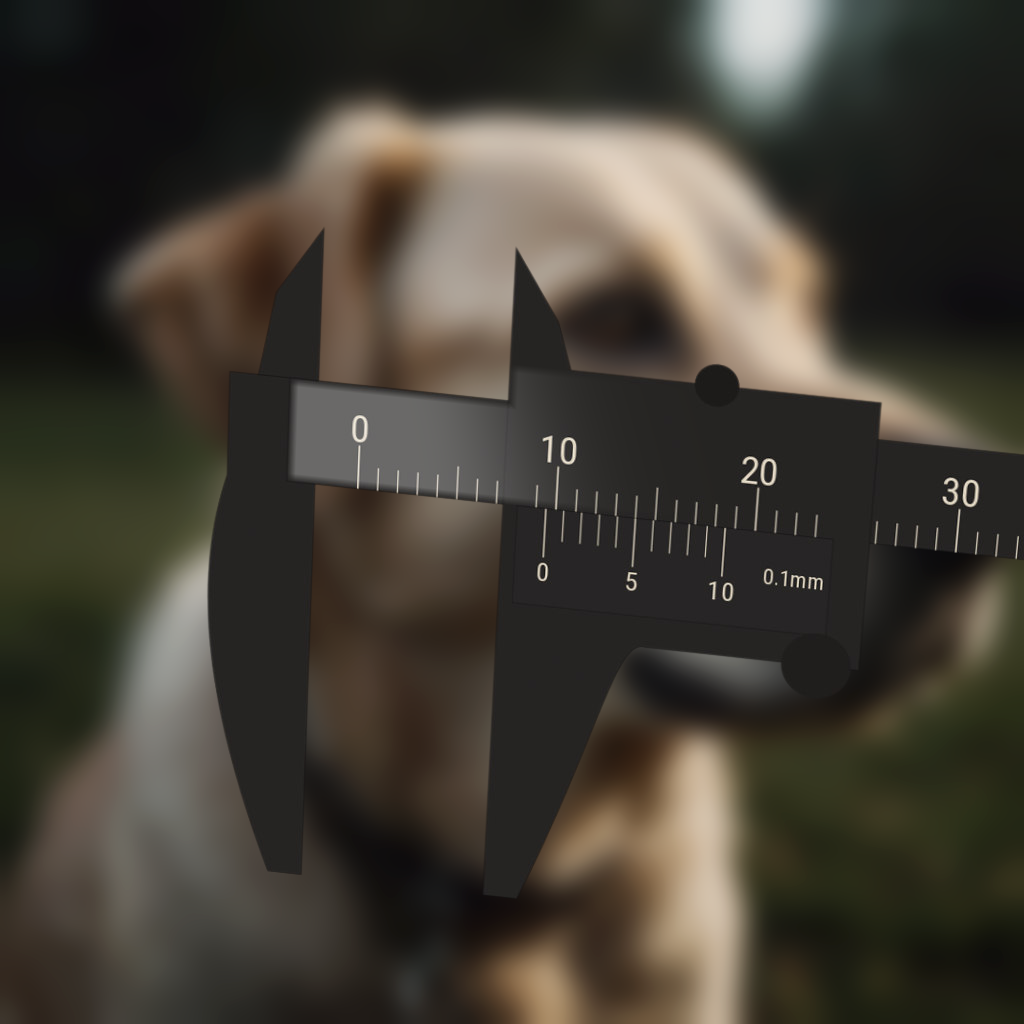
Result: 9.5 mm
